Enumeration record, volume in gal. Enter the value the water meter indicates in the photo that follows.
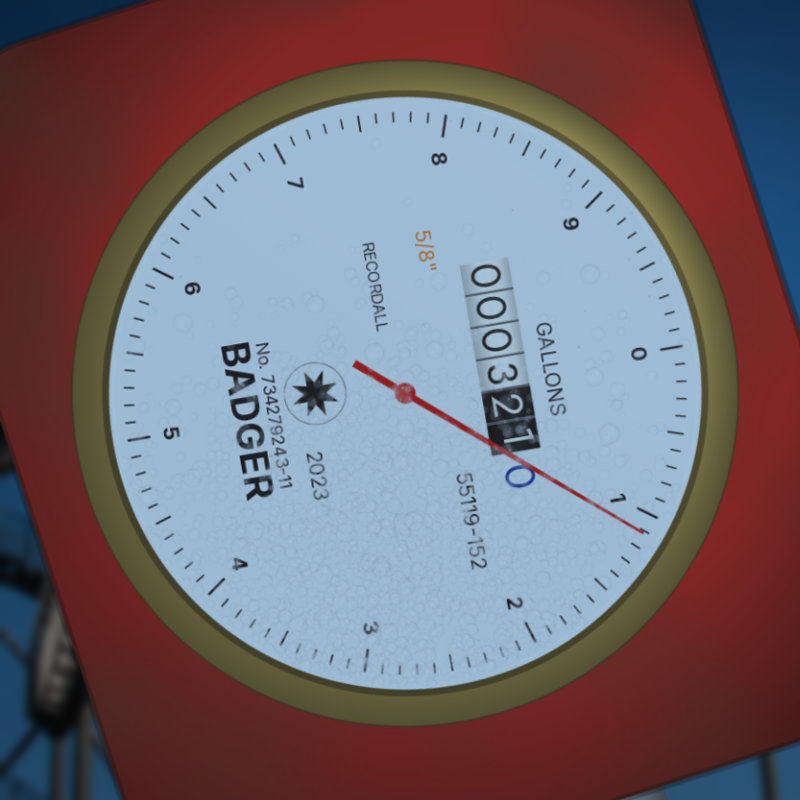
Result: 3211.1 gal
